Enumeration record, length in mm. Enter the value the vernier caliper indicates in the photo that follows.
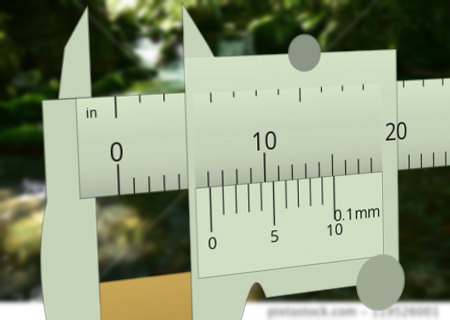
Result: 6.1 mm
